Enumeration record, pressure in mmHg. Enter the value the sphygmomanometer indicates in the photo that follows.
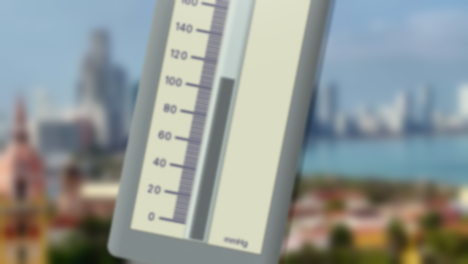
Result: 110 mmHg
